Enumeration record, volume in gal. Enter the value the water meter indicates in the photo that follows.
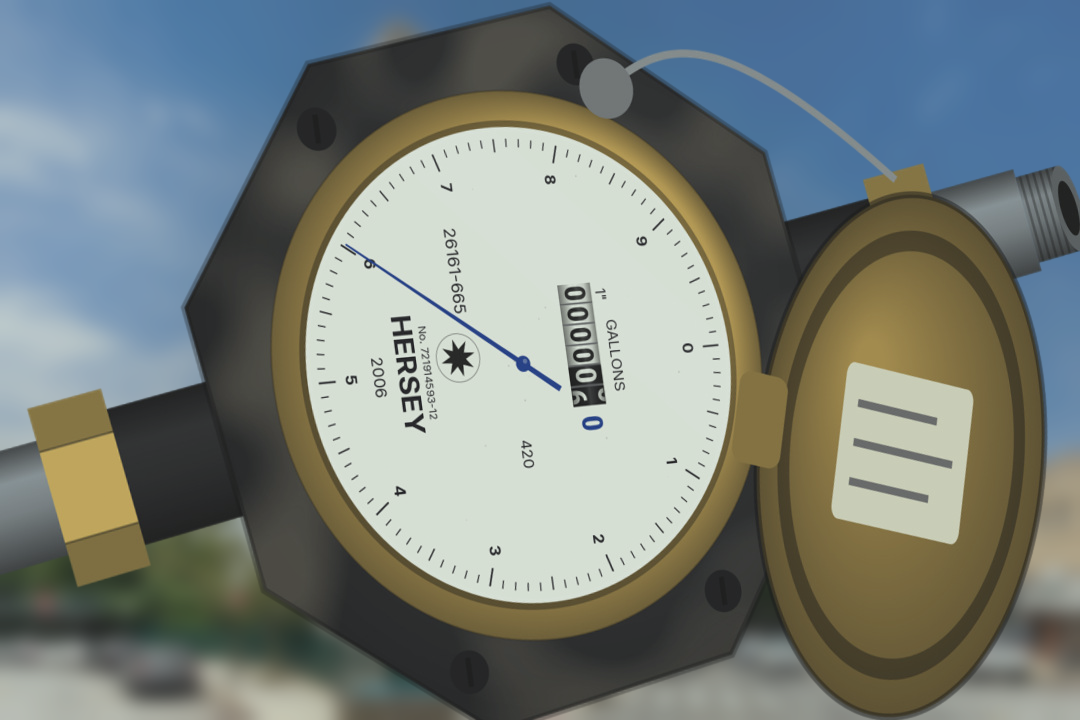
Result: 56.0 gal
